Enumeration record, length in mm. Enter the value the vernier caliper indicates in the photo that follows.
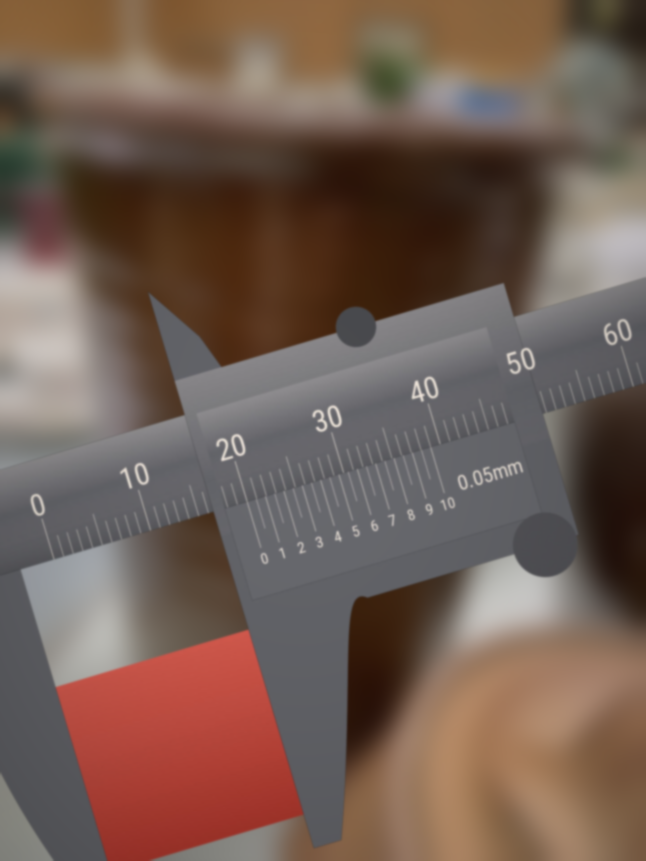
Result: 20.0 mm
